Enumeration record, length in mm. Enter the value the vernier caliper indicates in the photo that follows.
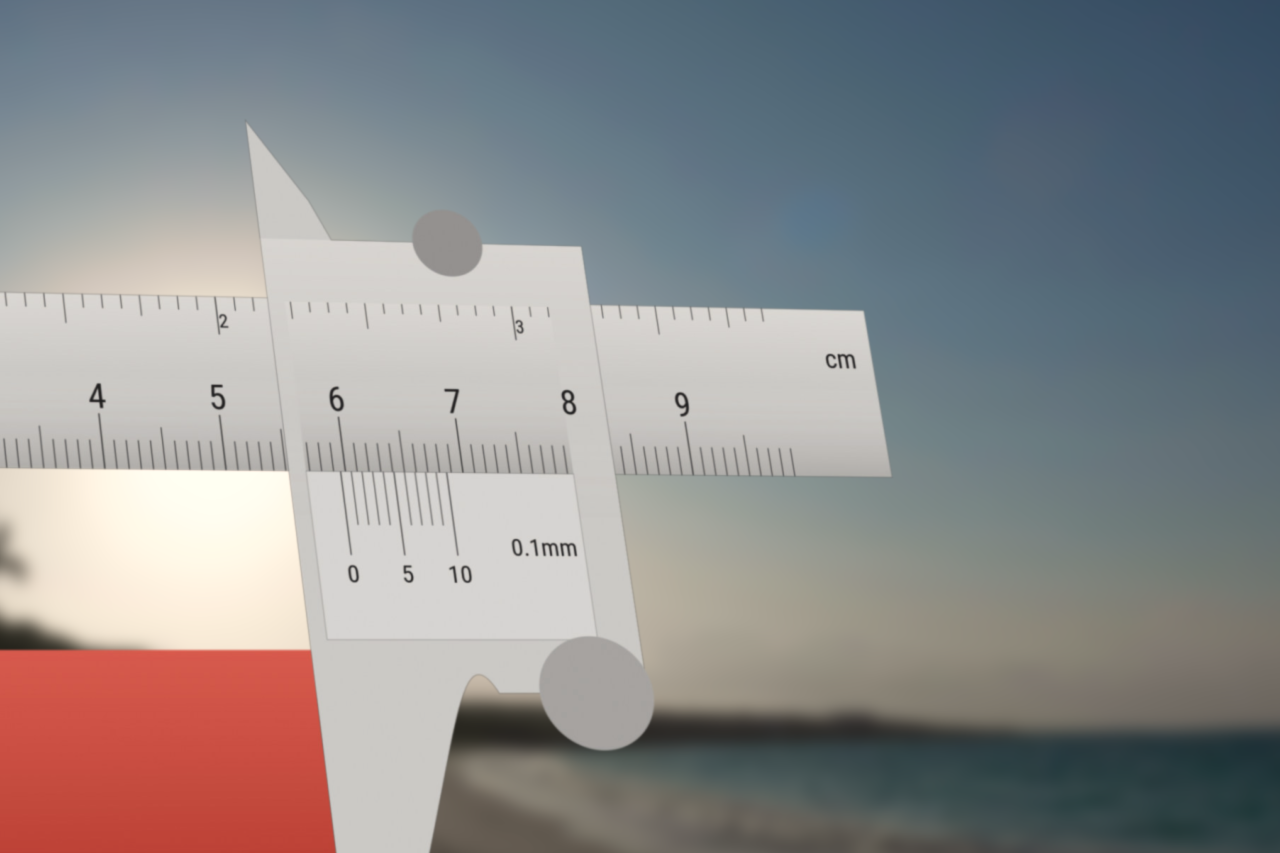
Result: 59.6 mm
